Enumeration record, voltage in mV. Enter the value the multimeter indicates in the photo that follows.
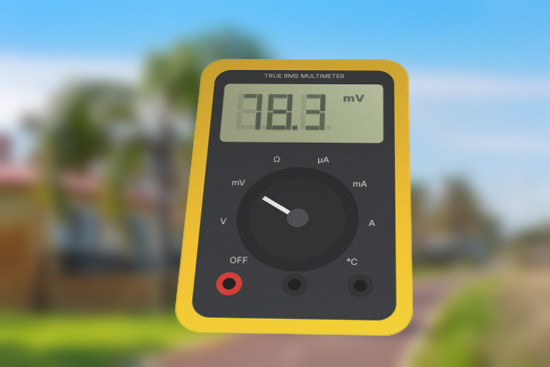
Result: 78.3 mV
